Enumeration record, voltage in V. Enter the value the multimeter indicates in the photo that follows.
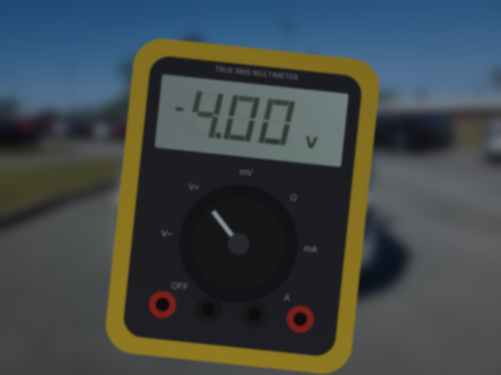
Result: -4.00 V
